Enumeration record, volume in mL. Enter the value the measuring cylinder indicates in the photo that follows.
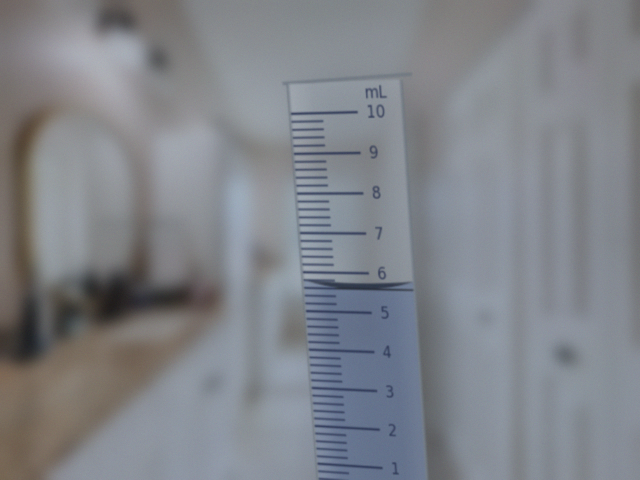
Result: 5.6 mL
